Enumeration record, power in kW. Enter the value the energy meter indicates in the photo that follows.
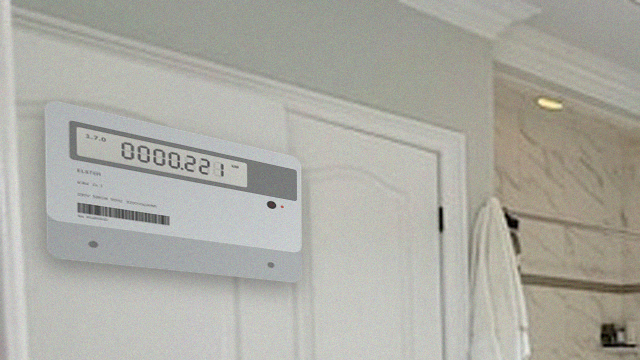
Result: 0.221 kW
